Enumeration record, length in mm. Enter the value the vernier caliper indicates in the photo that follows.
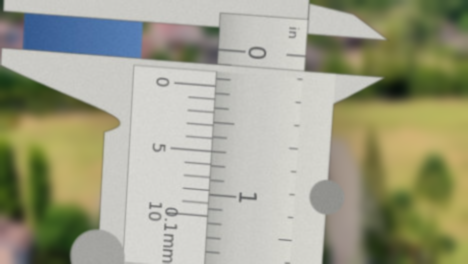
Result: 2.5 mm
